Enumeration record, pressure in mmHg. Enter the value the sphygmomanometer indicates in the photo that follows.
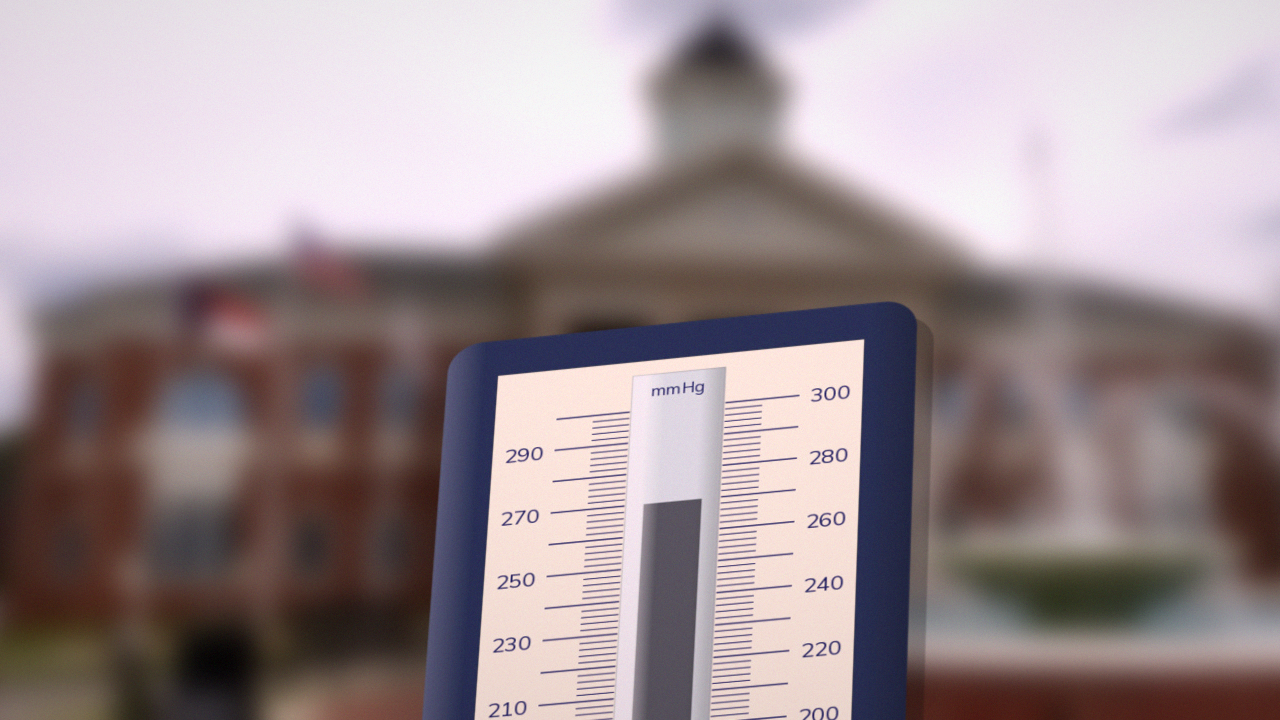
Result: 270 mmHg
